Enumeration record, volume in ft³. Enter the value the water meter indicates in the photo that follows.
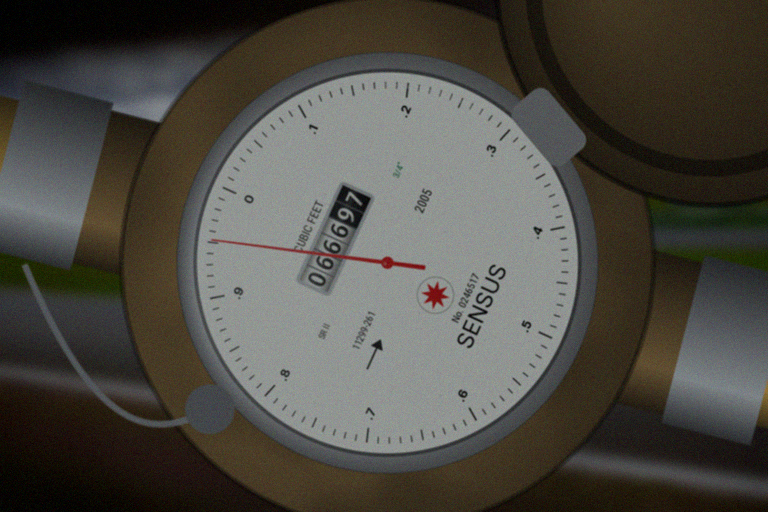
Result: 66696.95 ft³
